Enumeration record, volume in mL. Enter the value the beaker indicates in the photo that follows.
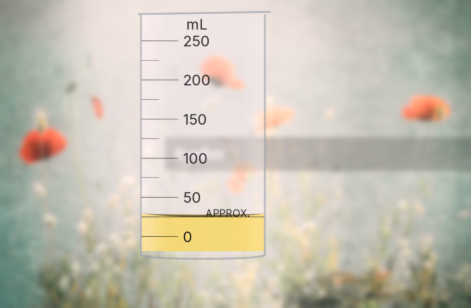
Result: 25 mL
